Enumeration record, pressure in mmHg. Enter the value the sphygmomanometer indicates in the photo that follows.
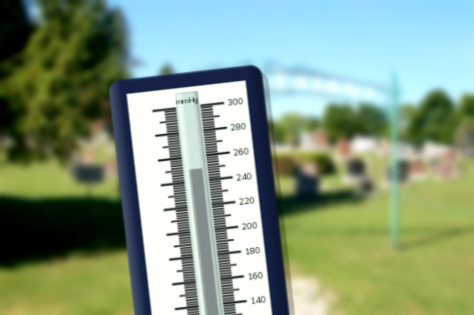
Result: 250 mmHg
